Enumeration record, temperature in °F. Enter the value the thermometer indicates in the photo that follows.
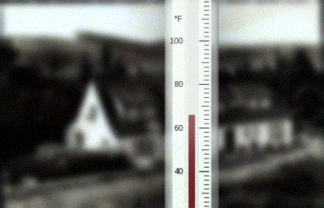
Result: 66 °F
